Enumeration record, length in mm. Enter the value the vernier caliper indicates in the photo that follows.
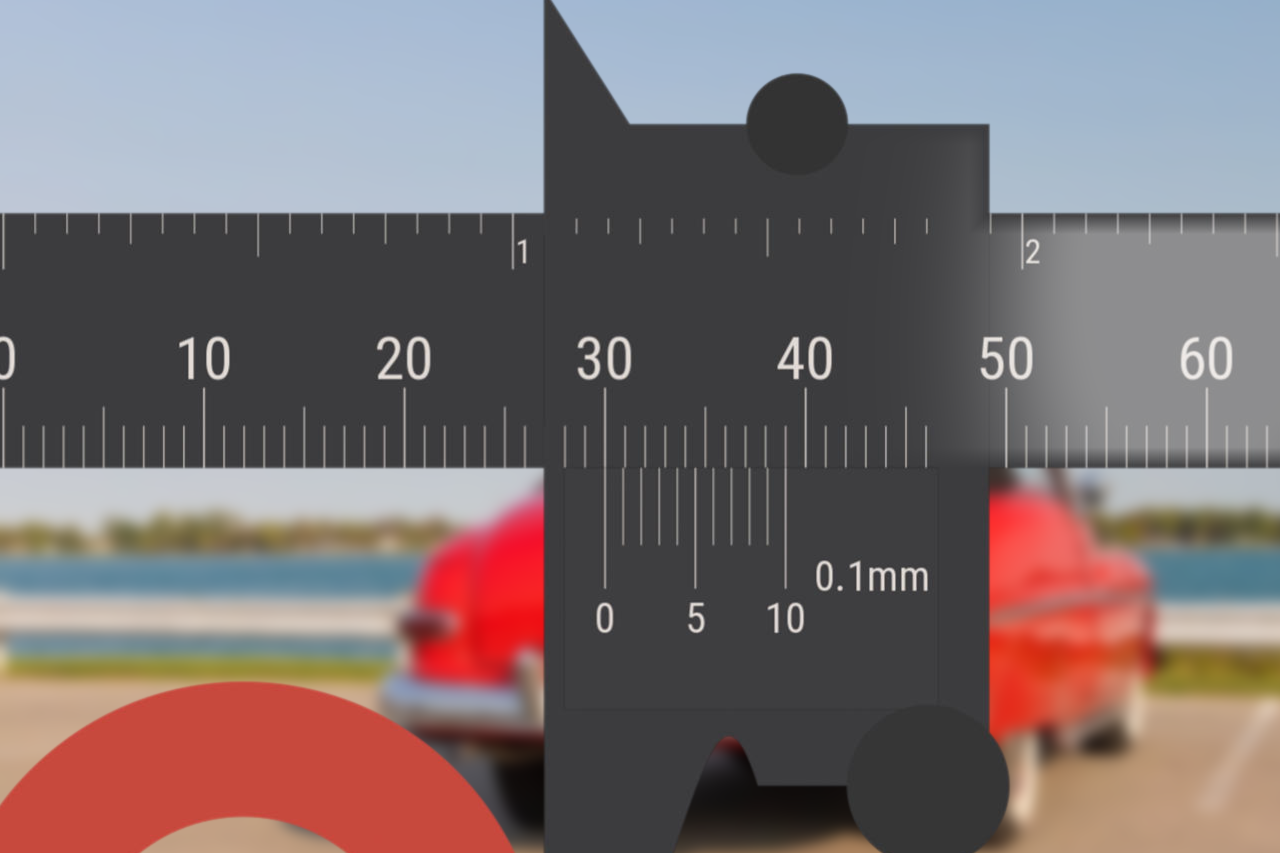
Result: 30.0 mm
